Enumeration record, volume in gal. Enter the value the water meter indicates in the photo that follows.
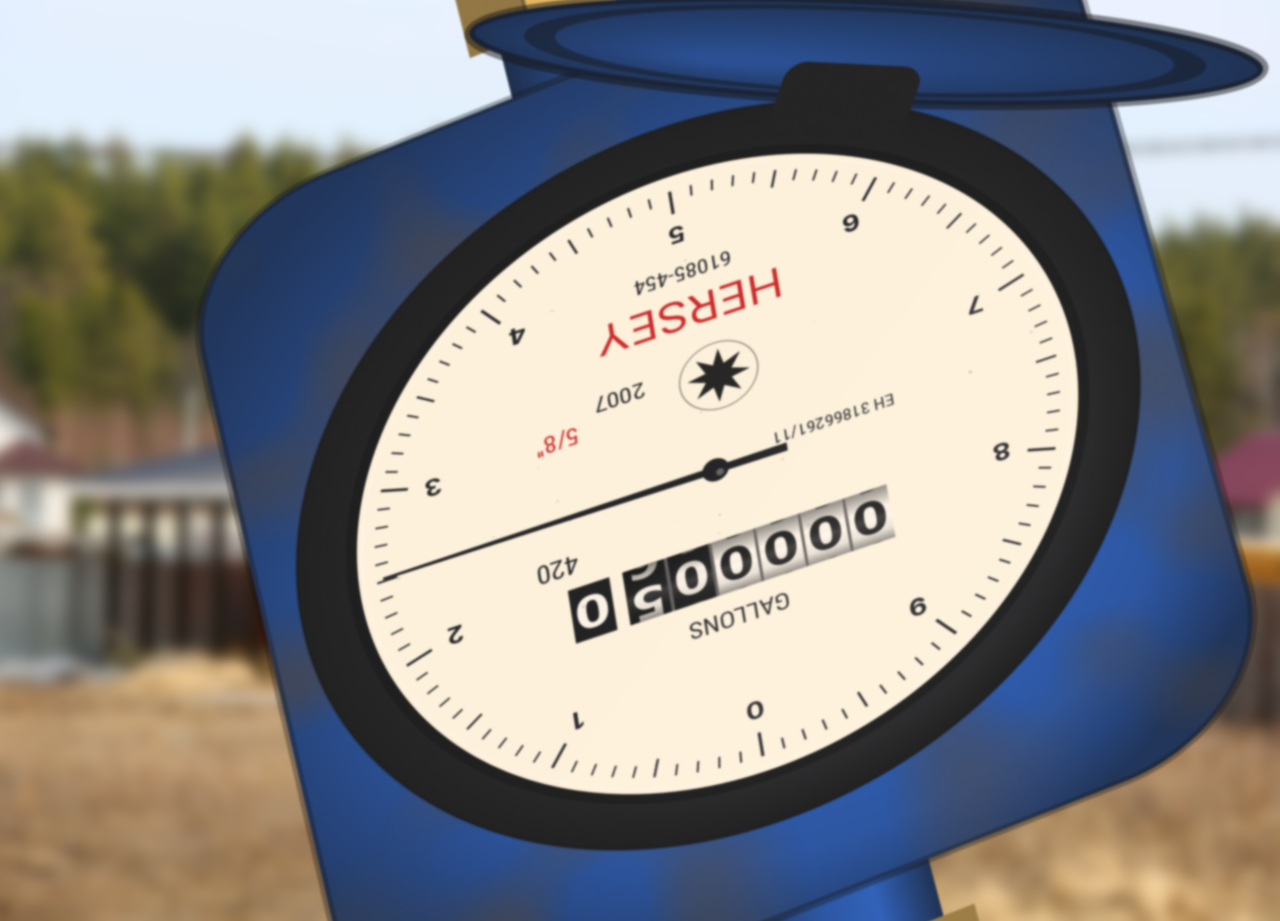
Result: 52.5 gal
